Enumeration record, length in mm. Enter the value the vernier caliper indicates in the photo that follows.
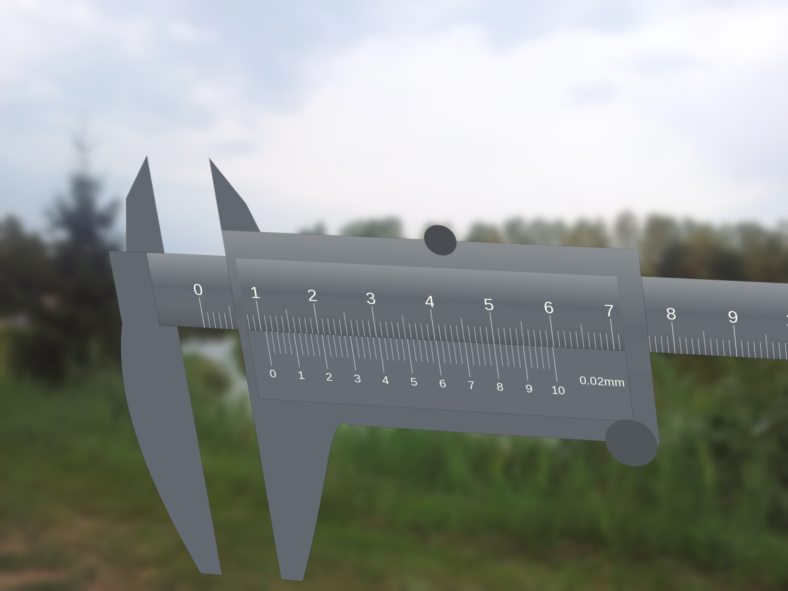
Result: 10.8 mm
